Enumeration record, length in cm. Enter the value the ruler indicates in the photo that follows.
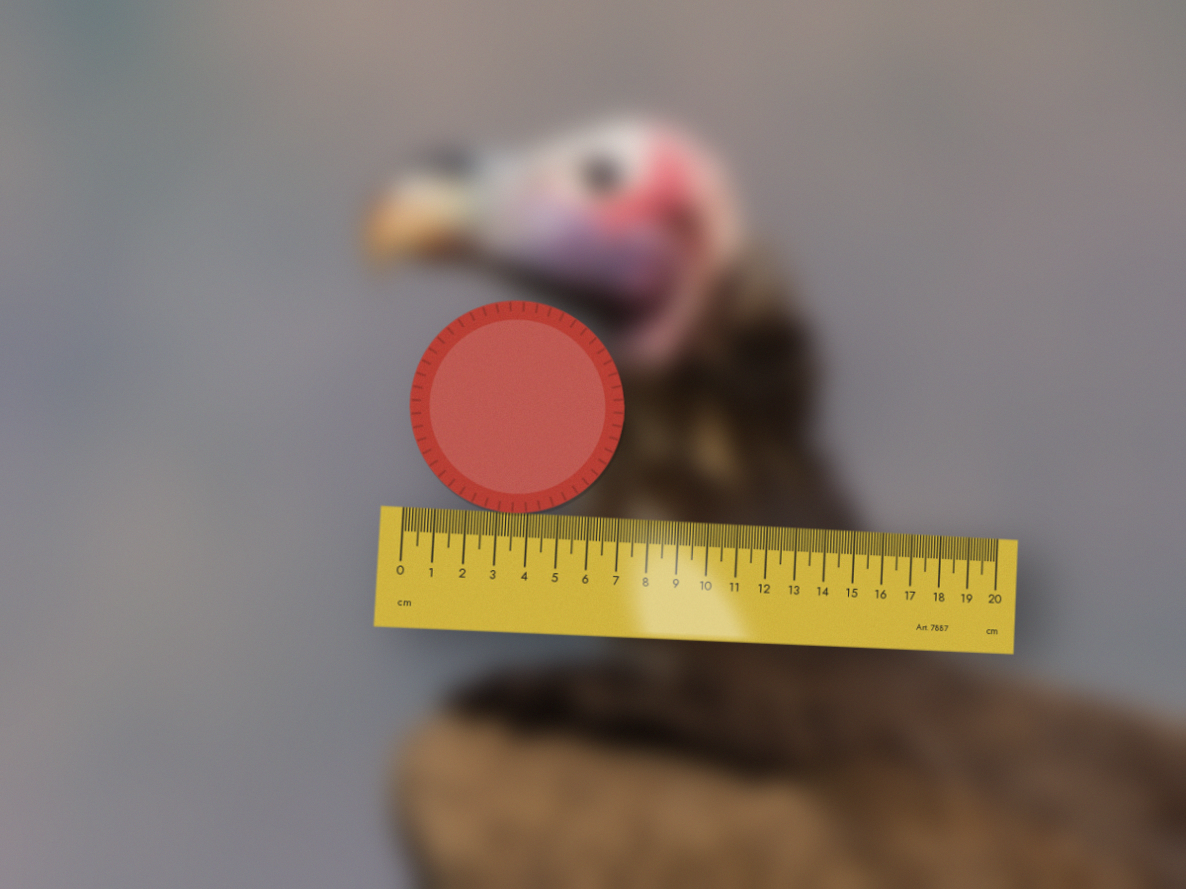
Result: 7 cm
